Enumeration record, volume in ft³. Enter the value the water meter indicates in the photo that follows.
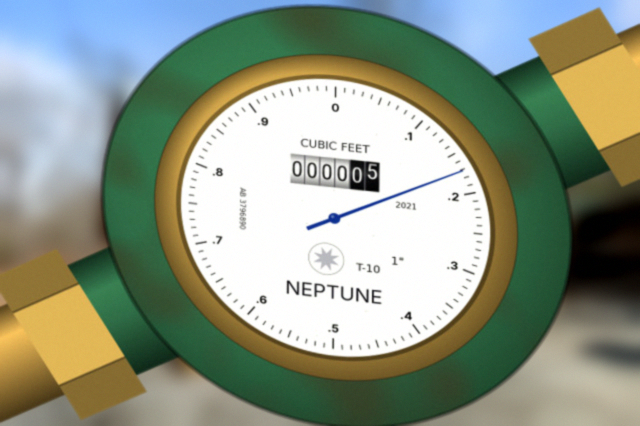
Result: 5.17 ft³
